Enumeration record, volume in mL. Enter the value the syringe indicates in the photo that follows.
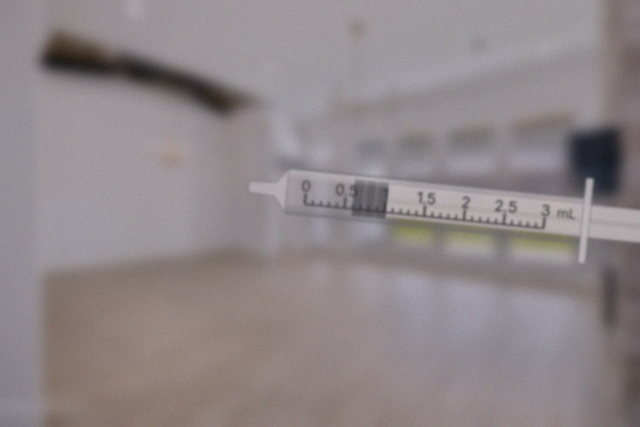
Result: 0.6 mL
